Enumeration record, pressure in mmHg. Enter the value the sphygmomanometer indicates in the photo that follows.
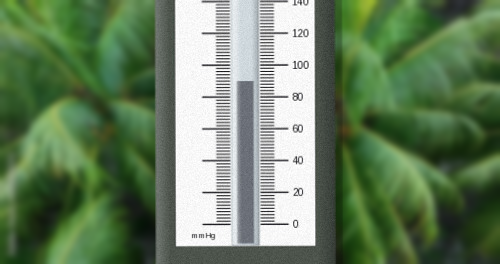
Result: 90 mmHg
